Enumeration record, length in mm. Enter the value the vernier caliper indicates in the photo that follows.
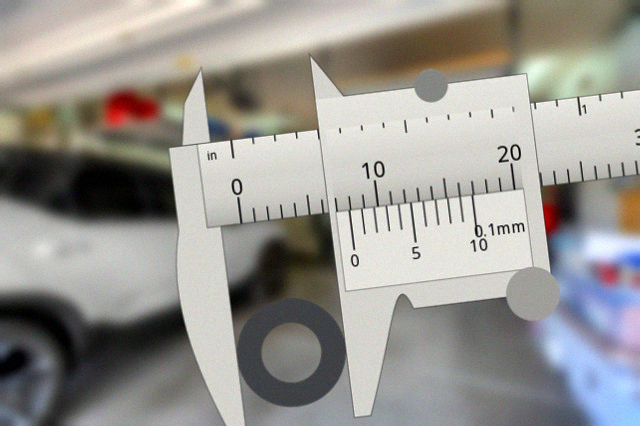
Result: 7.9 mm
